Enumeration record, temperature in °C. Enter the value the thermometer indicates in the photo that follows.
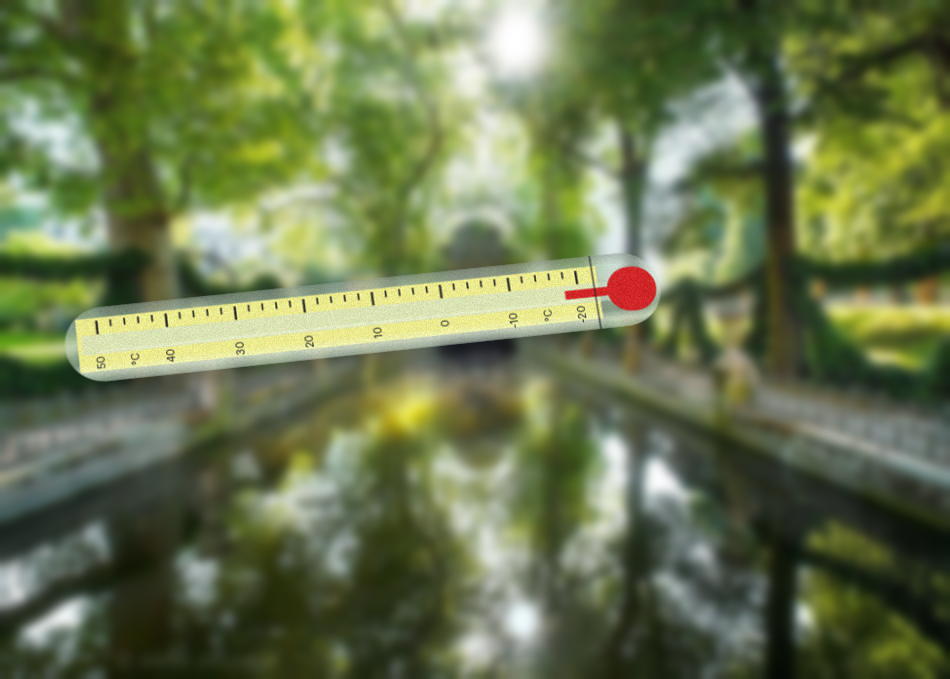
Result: -18 °C
